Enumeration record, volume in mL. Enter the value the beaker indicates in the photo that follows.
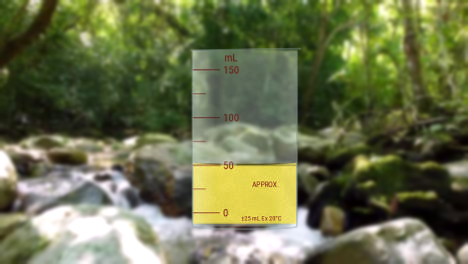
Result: 50 mL
